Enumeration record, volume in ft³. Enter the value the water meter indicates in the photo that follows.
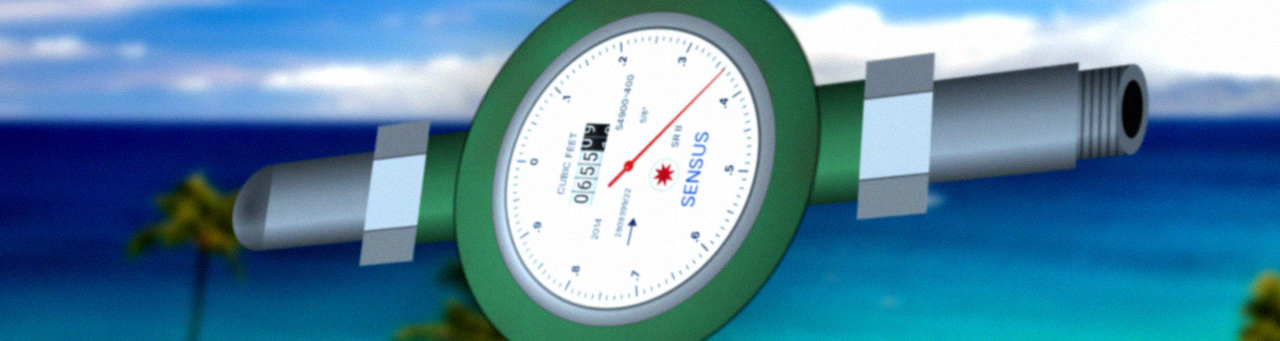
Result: 65509.36 ft³
